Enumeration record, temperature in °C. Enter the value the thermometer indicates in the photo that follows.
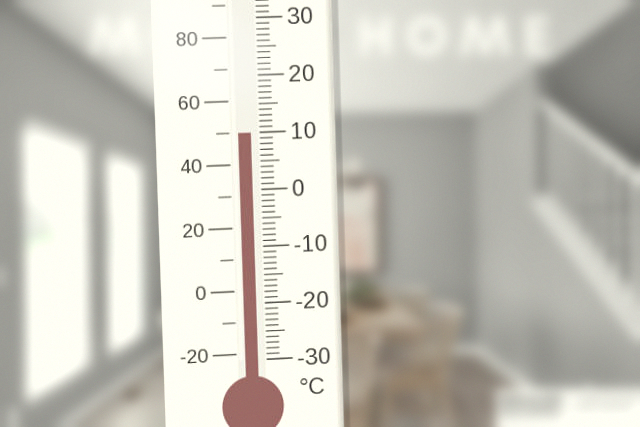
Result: 10 °C
